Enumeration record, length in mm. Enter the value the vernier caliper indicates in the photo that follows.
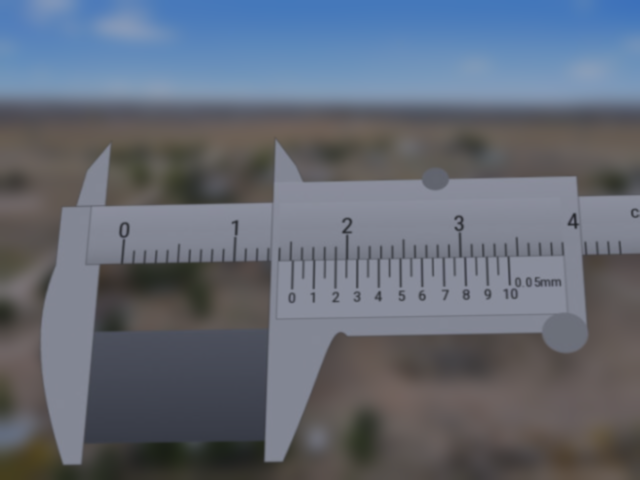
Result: 15.2 mm
